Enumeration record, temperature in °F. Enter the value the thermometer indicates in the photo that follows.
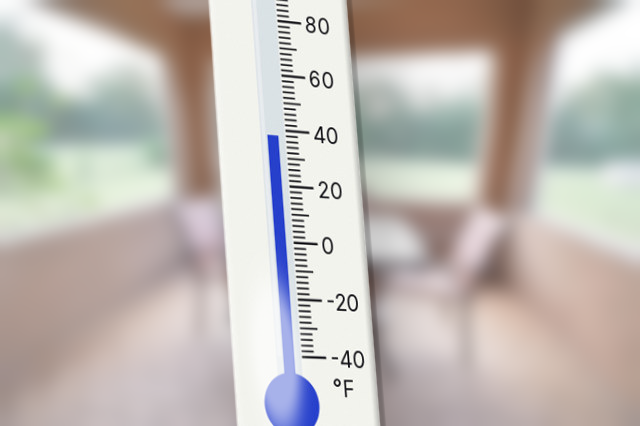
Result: 38 °F
